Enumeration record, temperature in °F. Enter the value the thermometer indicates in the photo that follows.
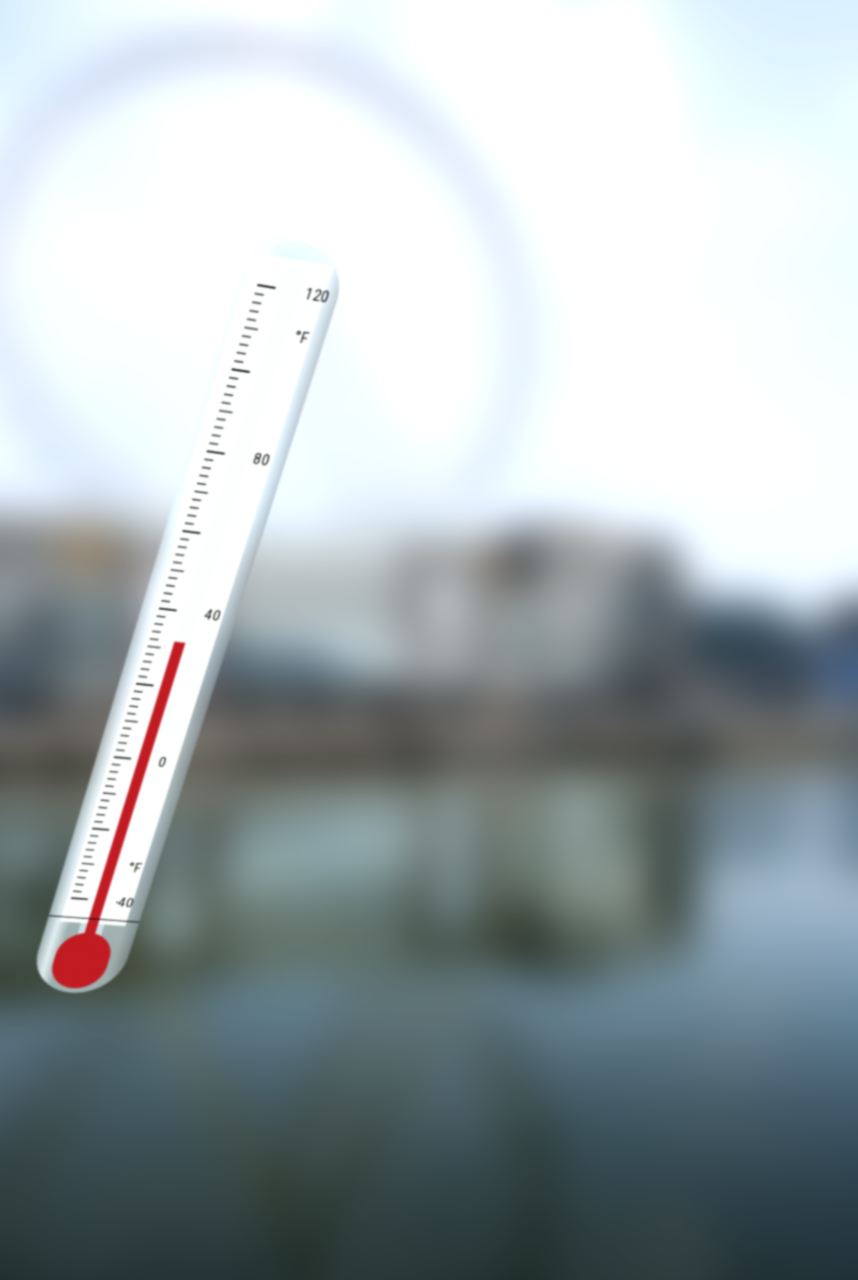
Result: 32 °F
